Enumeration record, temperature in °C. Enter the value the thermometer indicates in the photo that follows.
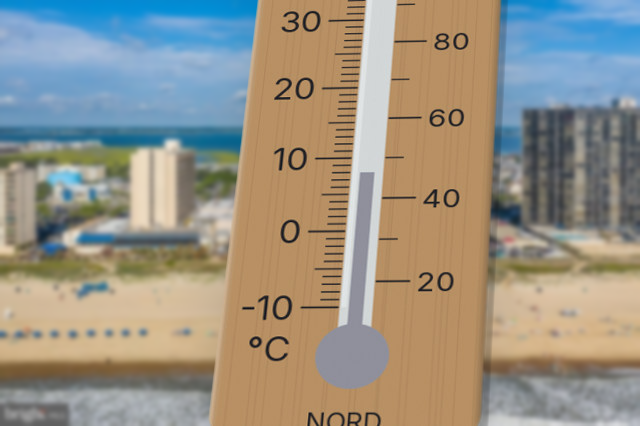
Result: 8 °C
